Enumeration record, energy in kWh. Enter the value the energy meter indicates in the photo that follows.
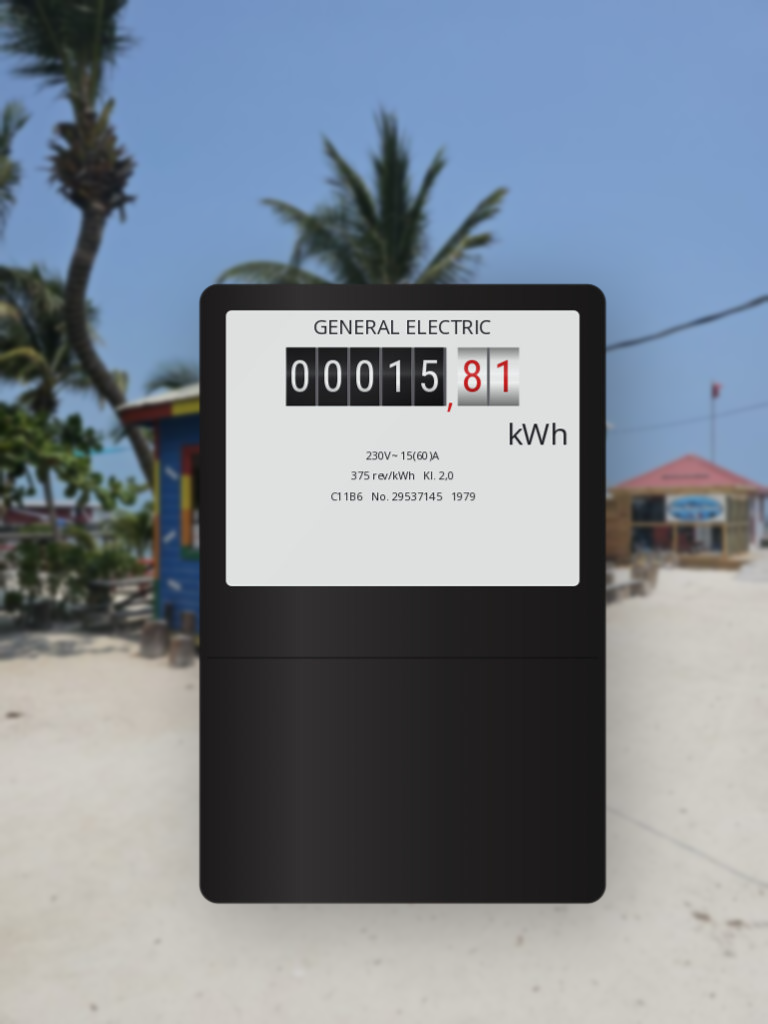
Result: 15.81 kWh
